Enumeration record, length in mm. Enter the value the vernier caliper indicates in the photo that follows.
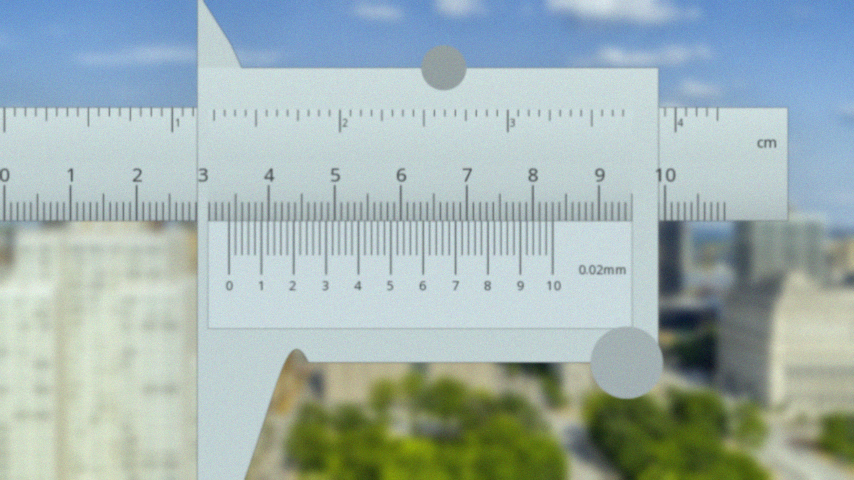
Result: 34.0 mm
